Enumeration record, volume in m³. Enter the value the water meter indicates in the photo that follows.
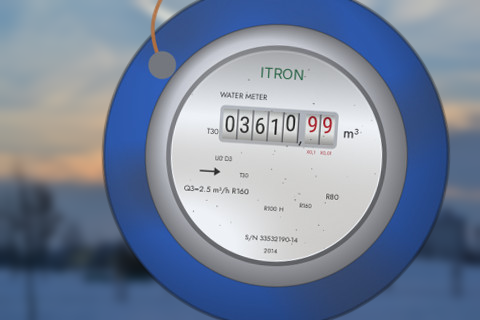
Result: 3610.99 m³
